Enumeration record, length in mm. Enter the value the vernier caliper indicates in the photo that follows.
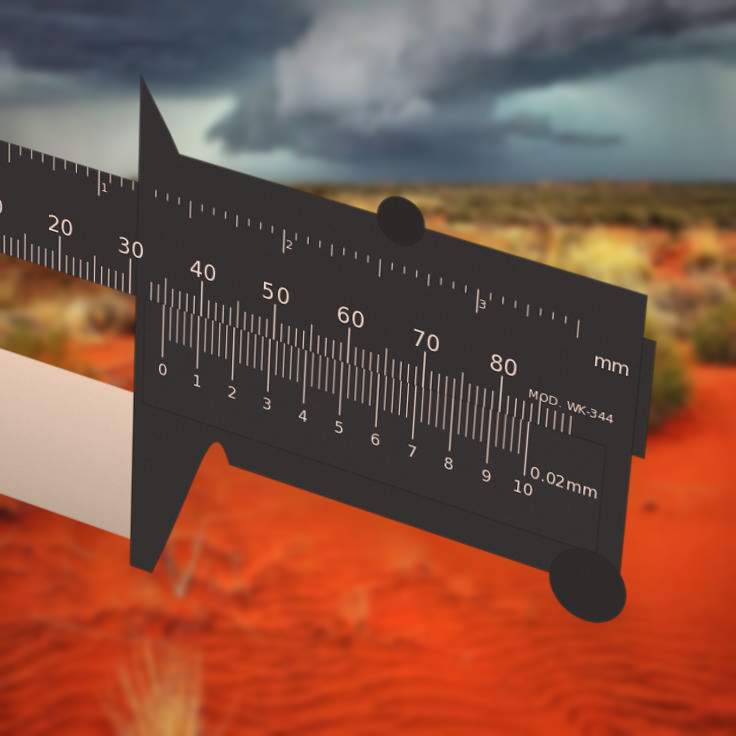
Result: 34.8 mm
